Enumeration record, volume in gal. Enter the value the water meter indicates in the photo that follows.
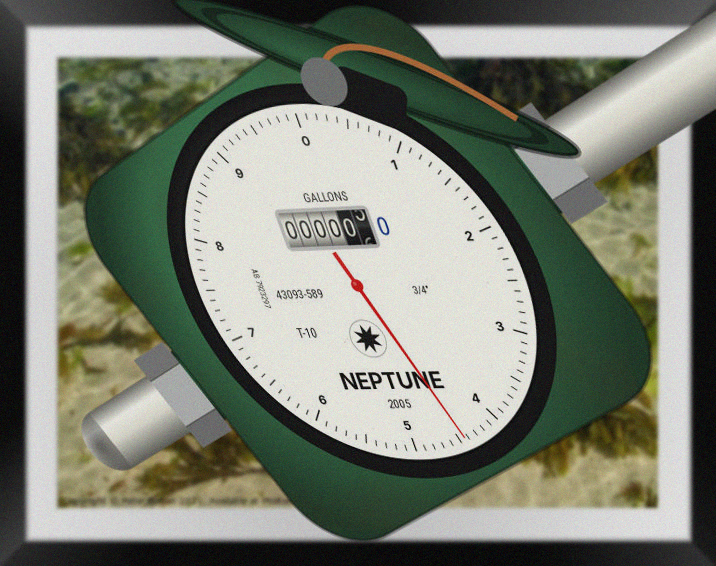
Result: 54.4 gal
